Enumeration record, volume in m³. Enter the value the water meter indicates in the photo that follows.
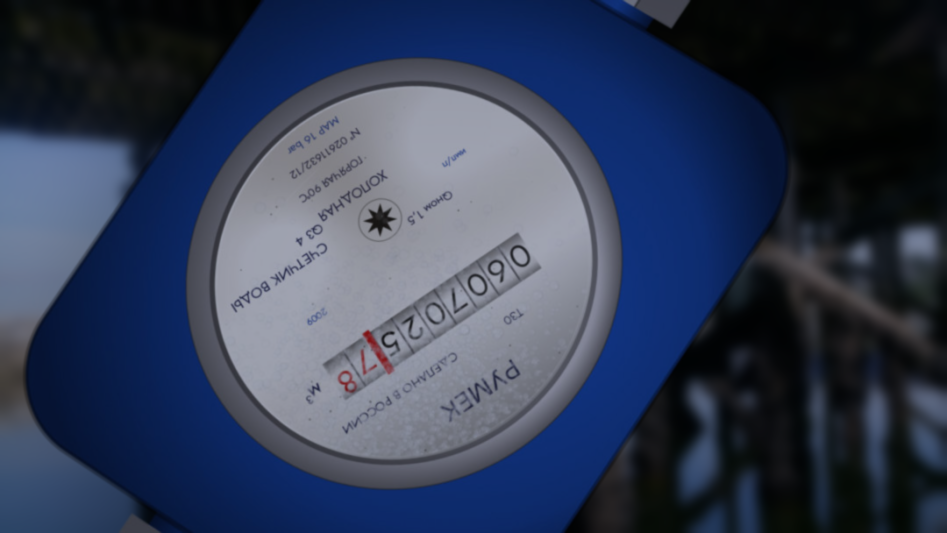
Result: 607025.78 m³
